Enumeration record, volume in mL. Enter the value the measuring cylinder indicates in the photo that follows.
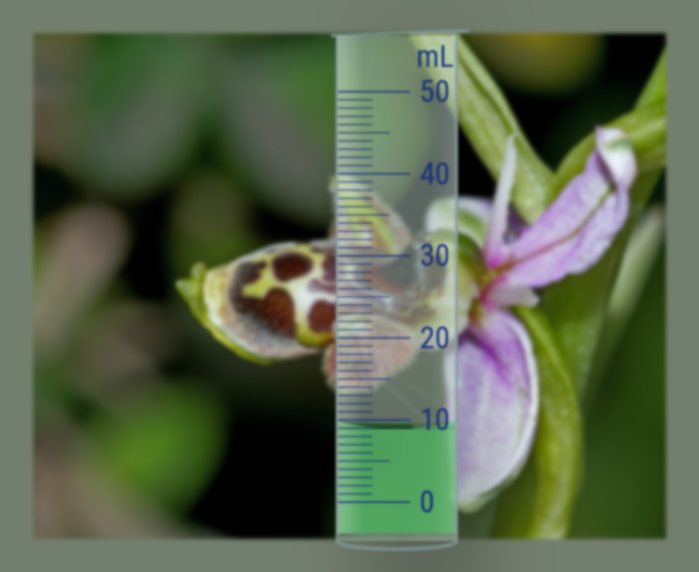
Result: 9 mL
